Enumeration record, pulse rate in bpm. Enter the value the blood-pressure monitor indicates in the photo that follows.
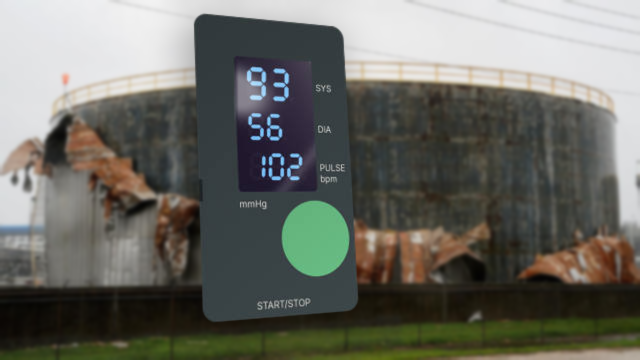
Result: 102 bpm
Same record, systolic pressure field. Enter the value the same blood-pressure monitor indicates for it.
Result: 93 mmHg
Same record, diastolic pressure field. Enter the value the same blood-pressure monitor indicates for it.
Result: 56 mmHg
